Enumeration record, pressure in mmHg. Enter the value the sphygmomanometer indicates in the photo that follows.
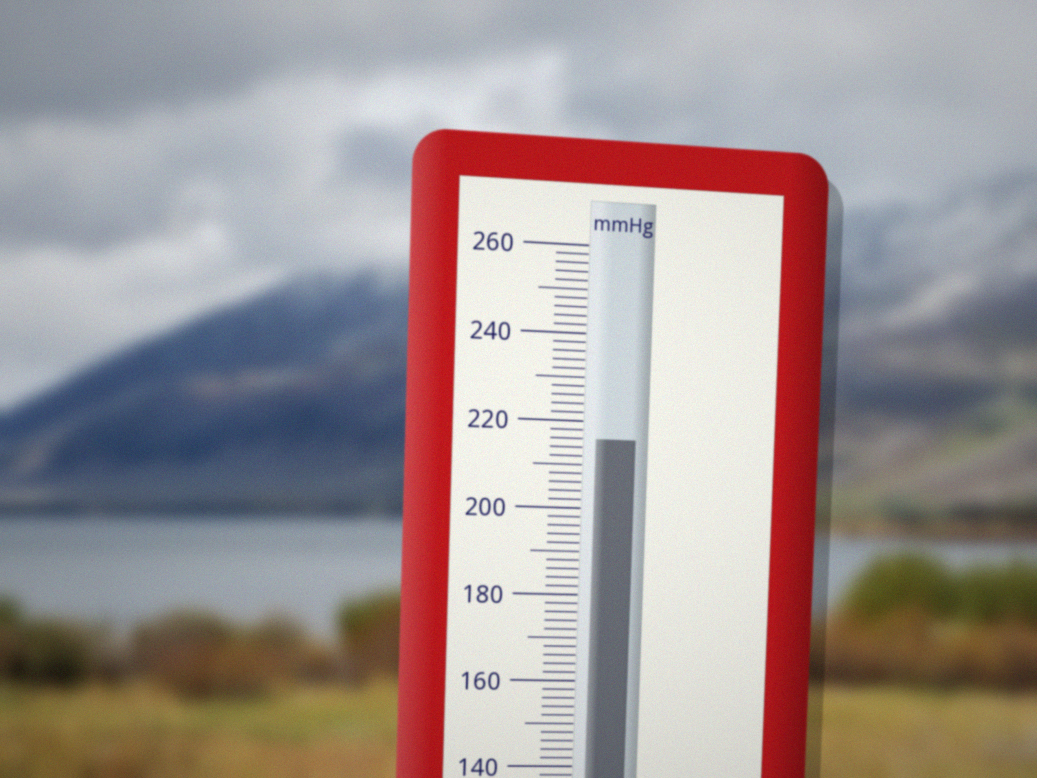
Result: 216 mmHg
